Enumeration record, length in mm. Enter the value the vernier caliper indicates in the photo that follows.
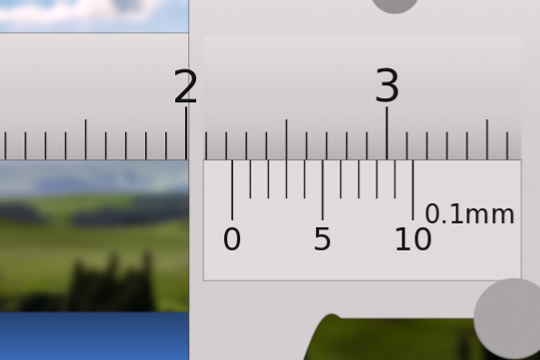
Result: 22.3 mm
